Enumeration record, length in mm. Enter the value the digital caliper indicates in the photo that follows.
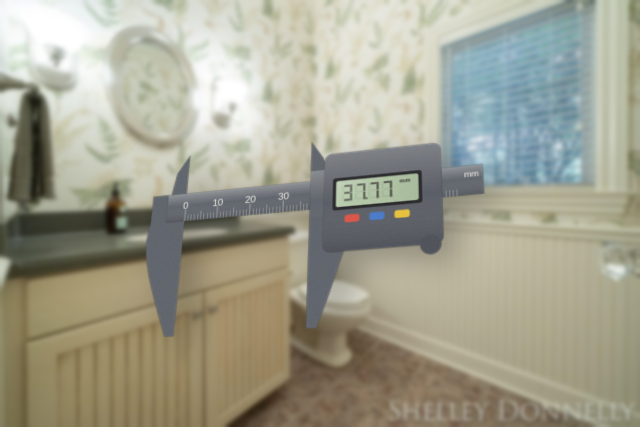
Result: 37.77 mm
